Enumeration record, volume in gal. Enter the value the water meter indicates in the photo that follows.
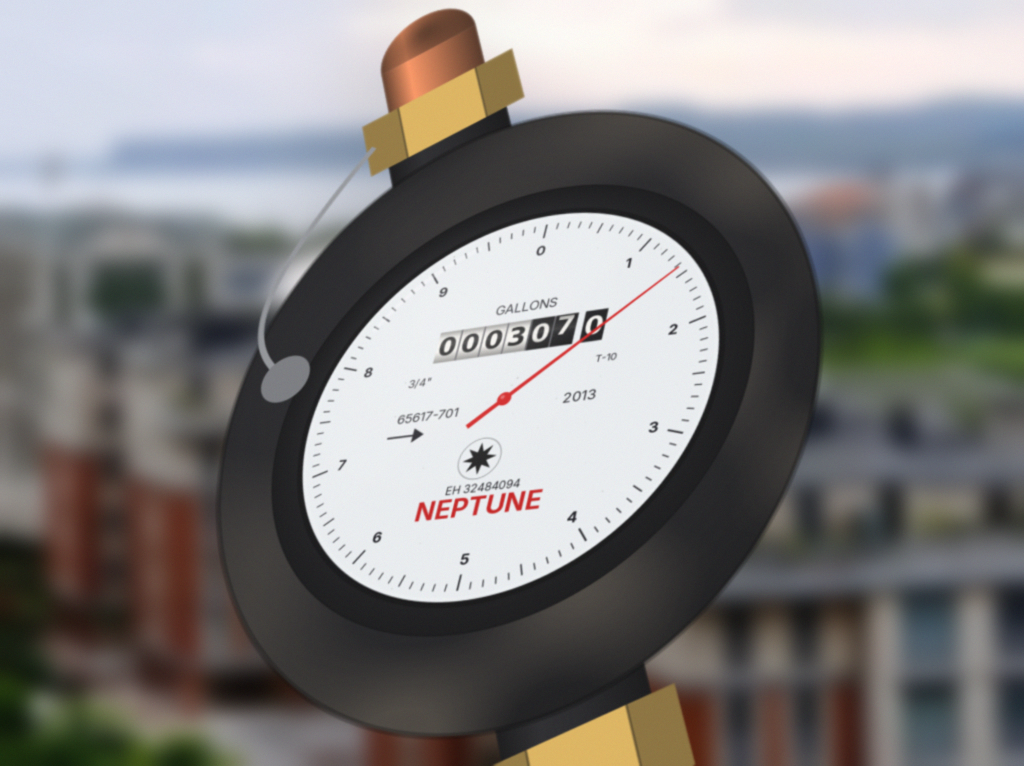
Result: 3071.4 gal
